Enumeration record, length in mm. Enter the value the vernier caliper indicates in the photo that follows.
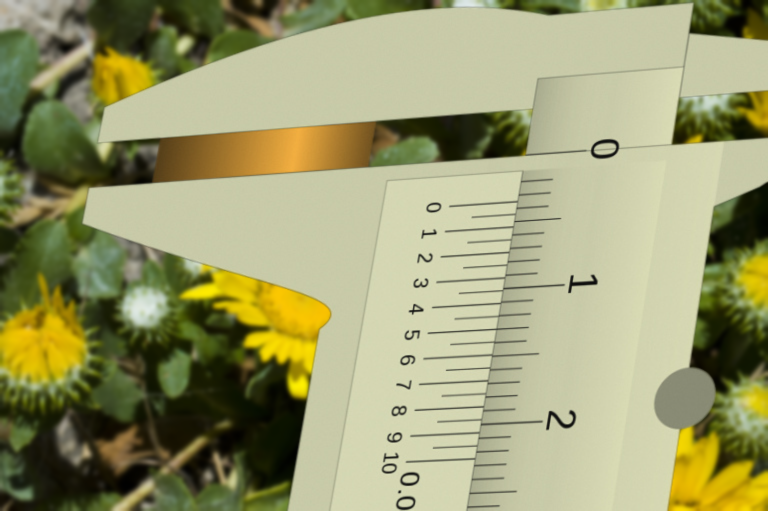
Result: 3.5 mm
